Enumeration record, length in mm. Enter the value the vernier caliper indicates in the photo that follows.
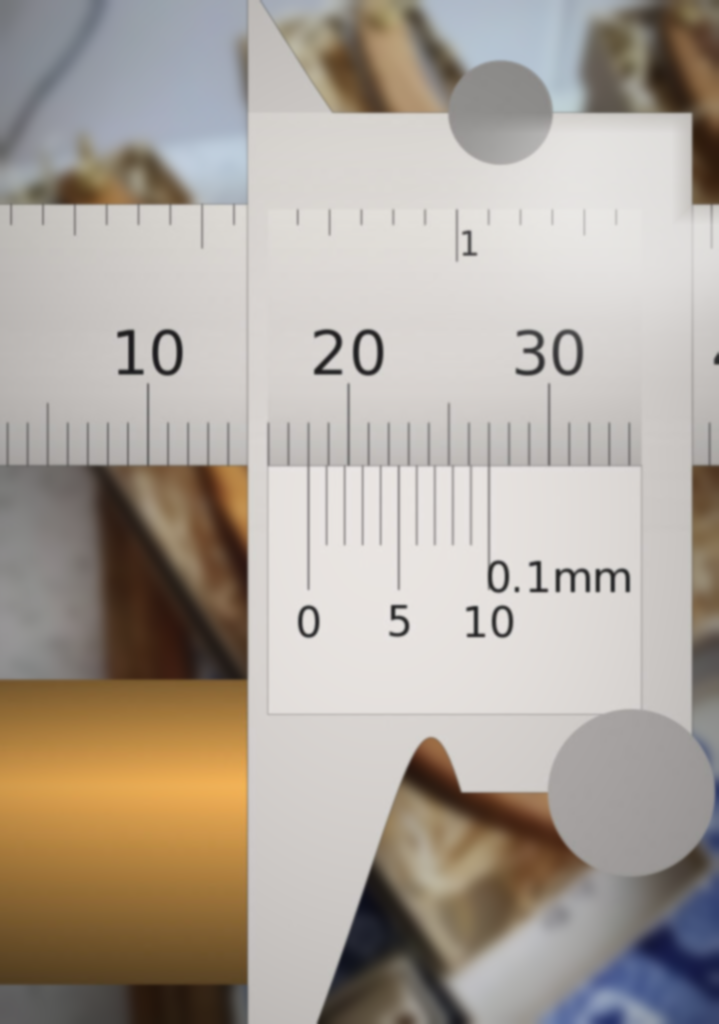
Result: 18.0 mm
